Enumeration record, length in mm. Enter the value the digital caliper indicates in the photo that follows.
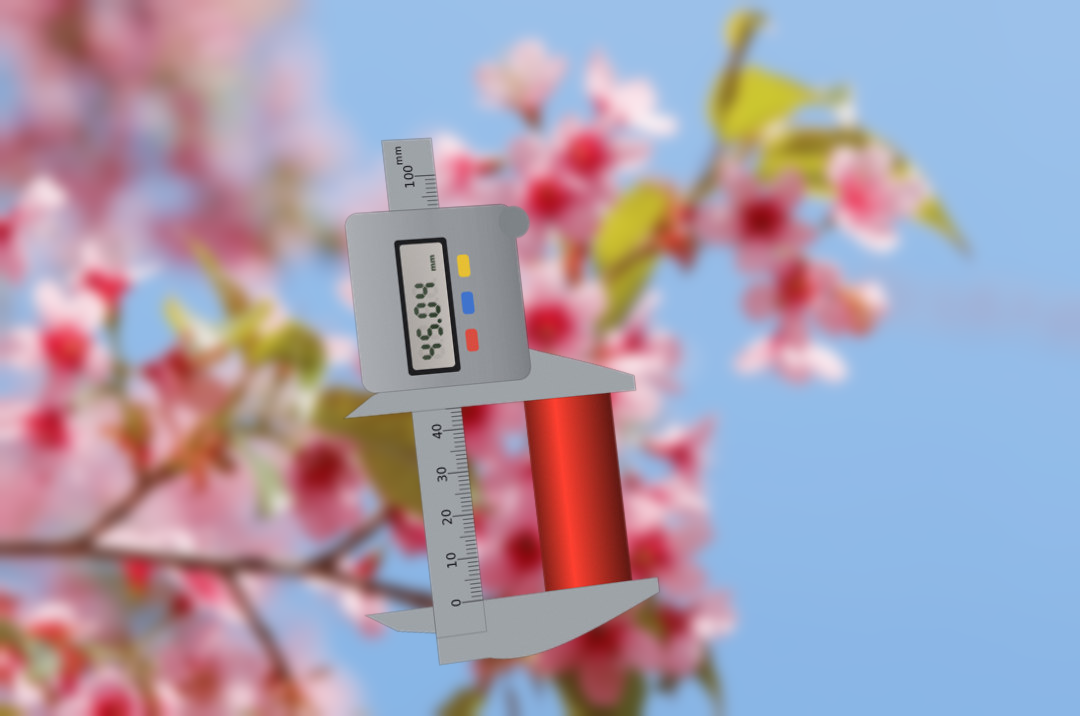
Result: 45.04 mm
